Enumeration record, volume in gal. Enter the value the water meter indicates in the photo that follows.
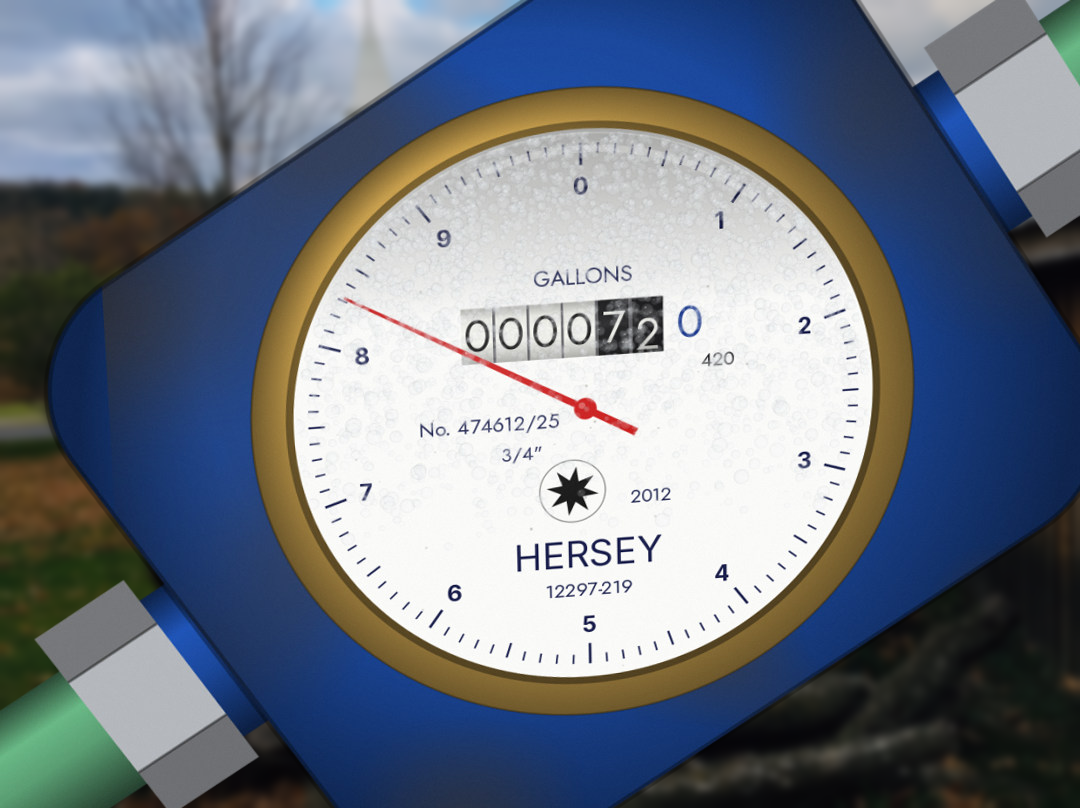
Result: 718.3 gal
